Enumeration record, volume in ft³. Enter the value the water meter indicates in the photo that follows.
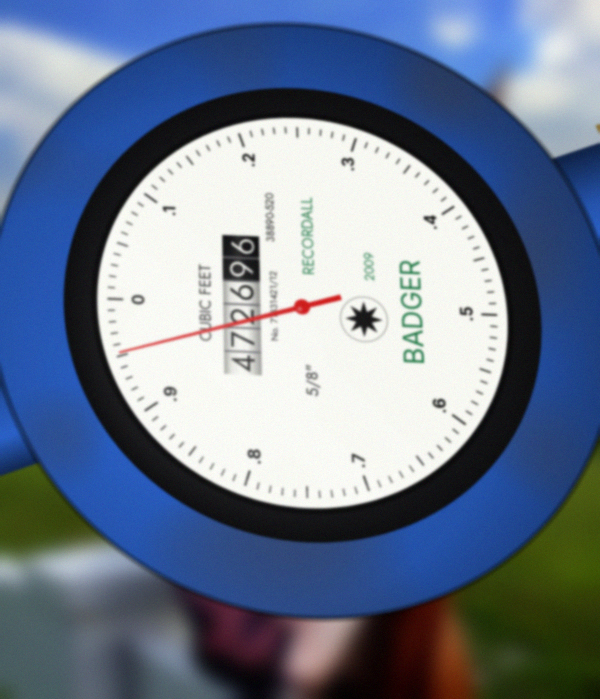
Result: 472695.95 ft³
